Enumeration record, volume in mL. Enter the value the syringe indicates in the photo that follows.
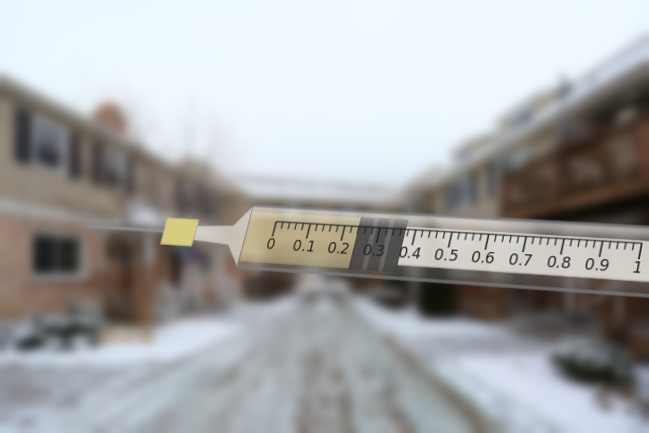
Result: 0.24 mL
